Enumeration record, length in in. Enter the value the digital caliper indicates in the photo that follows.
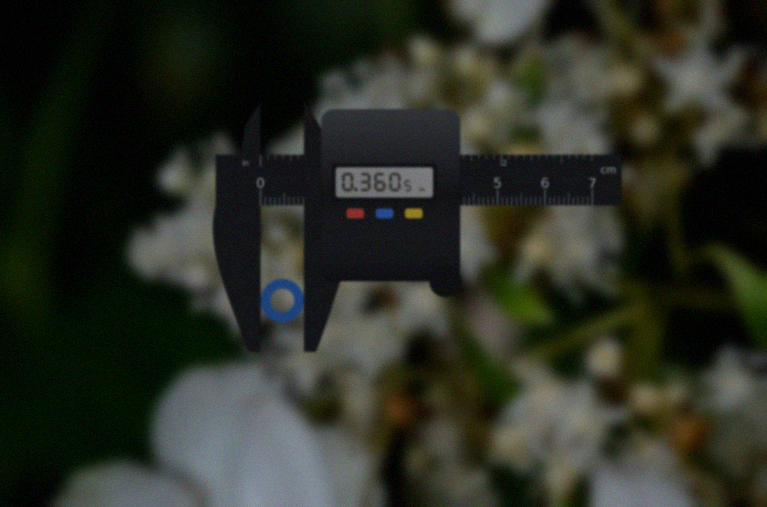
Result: 0.3605 in
